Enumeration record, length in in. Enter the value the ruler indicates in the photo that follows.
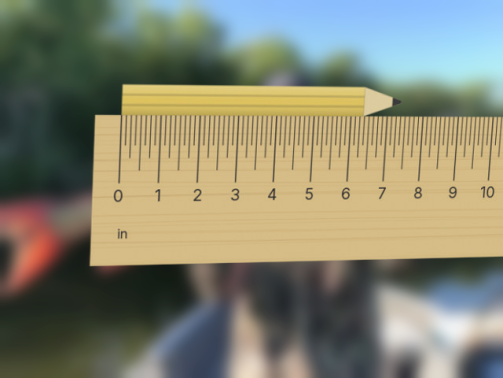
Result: 7.375 in
